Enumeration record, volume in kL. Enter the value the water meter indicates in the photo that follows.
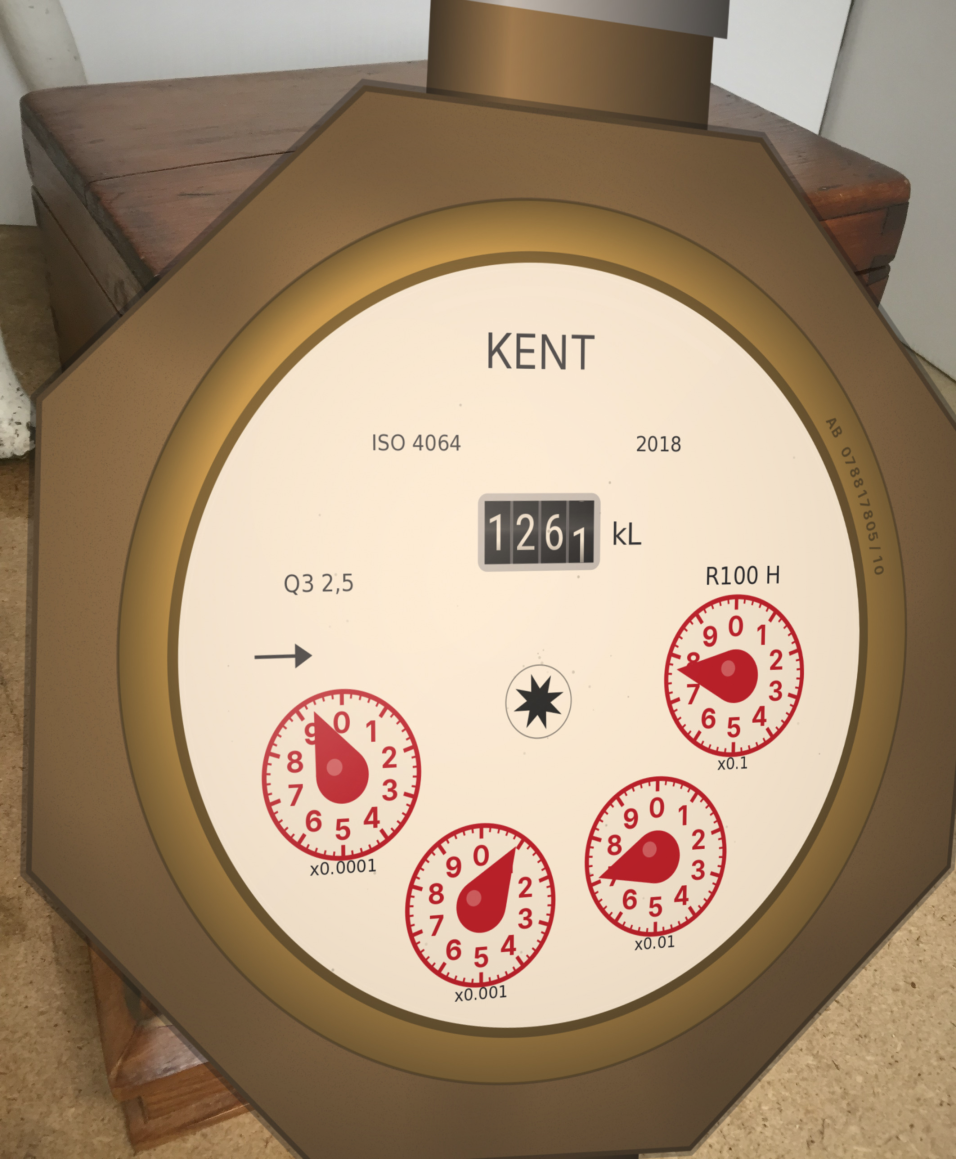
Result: 1260.7709 kL
